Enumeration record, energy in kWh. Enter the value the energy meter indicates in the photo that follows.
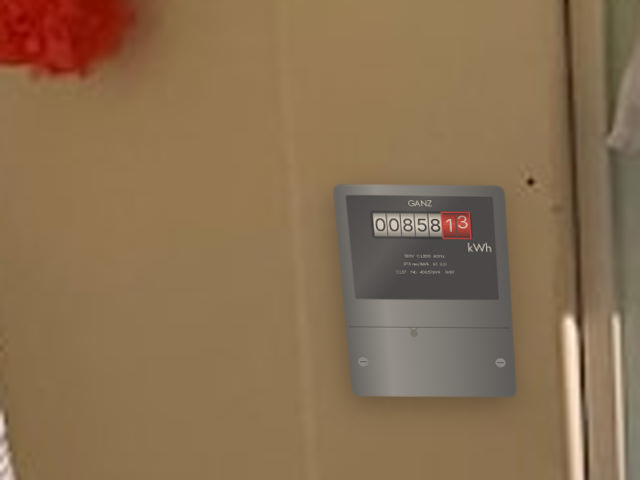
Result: 858.13 kWh
